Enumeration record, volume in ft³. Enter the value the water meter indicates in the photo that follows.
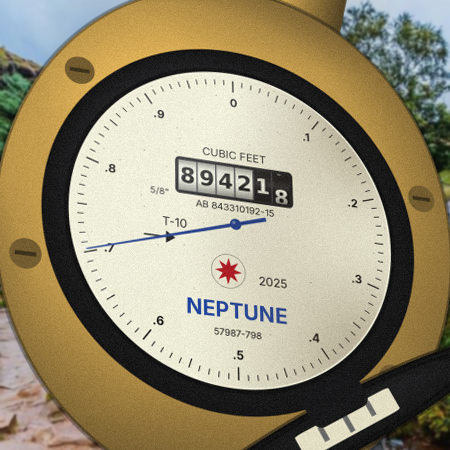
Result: 894217.70 ft³
